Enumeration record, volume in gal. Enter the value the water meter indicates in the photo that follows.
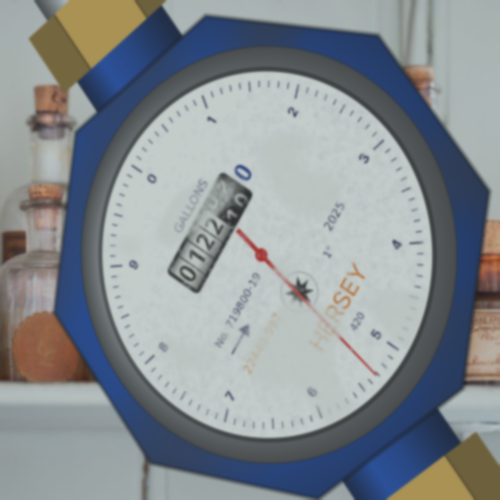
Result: 122095.3 gal
